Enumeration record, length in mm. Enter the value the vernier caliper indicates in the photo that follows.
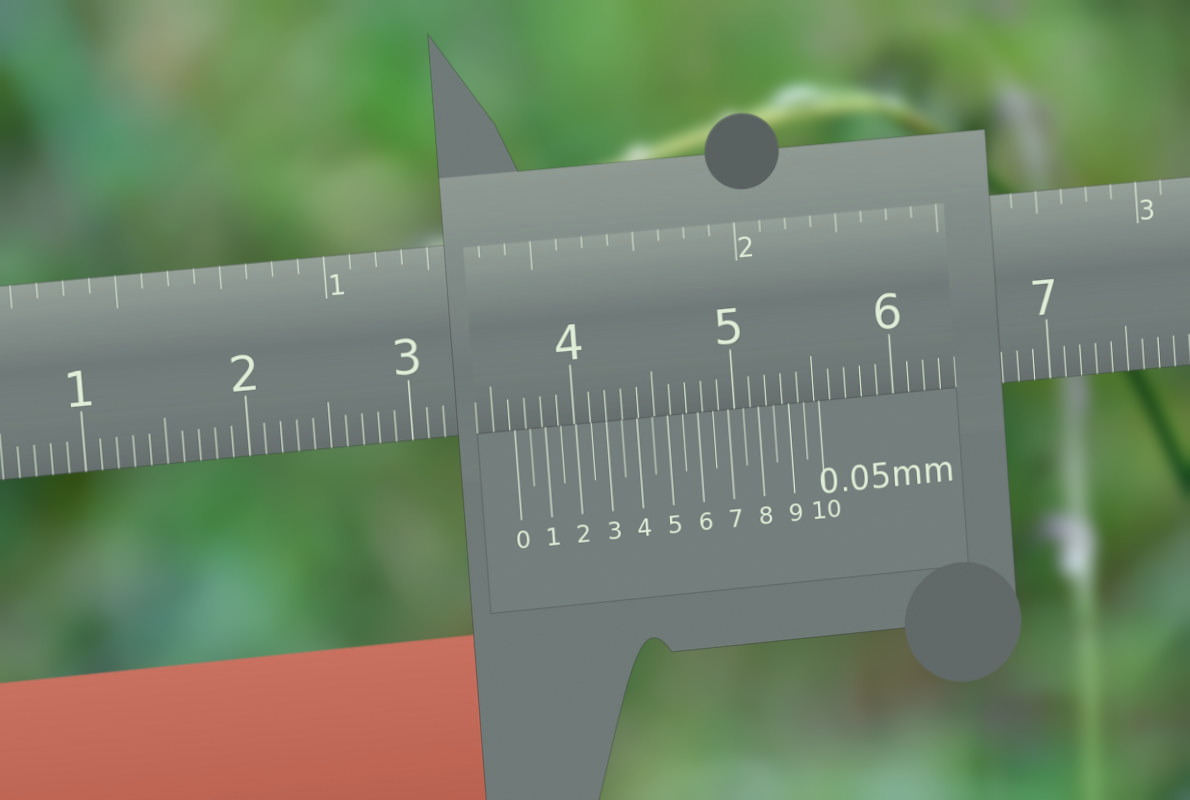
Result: 36.3 mm
